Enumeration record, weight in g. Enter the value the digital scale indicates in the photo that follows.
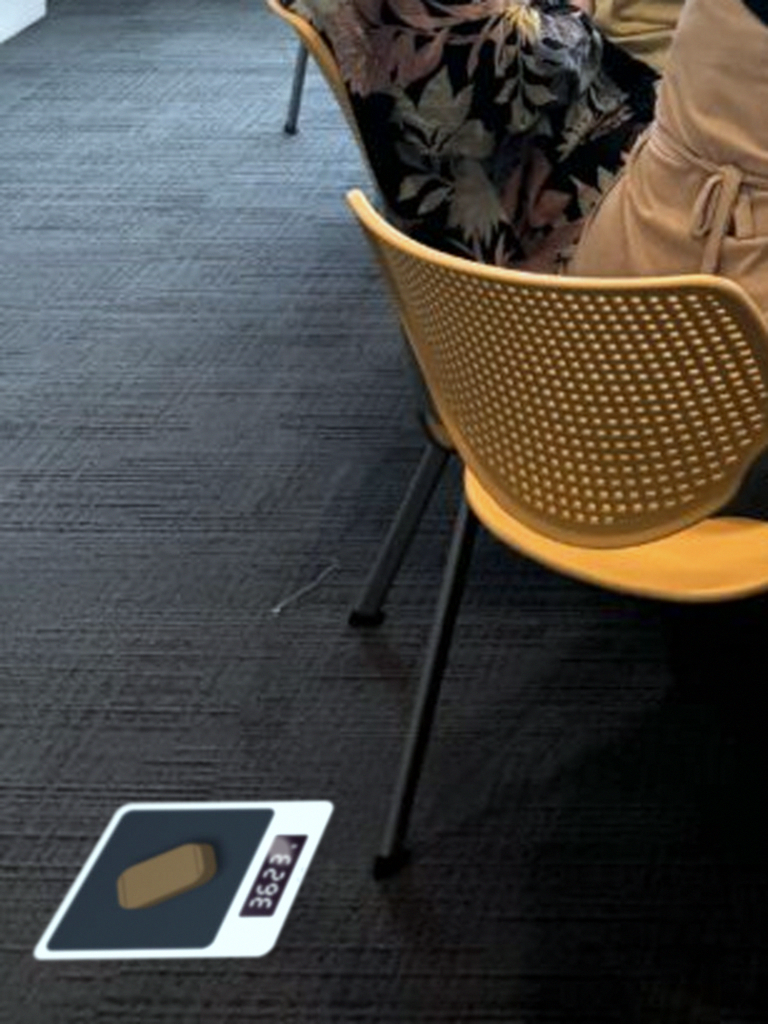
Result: 3623 g
